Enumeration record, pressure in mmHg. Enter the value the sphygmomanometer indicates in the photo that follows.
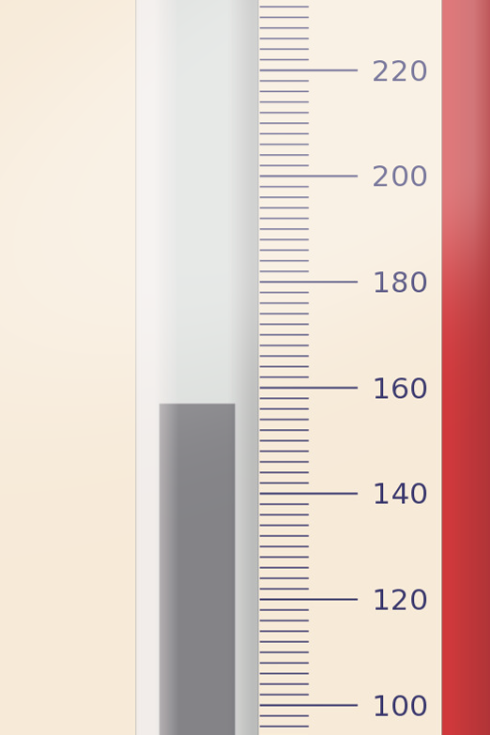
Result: 157 mmHg
